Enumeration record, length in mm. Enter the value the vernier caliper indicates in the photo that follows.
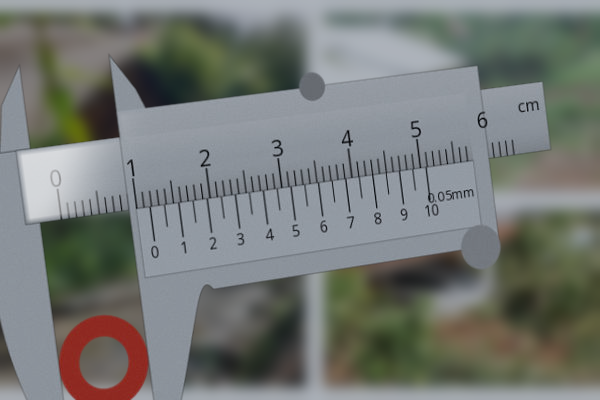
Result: 11.8 mm
